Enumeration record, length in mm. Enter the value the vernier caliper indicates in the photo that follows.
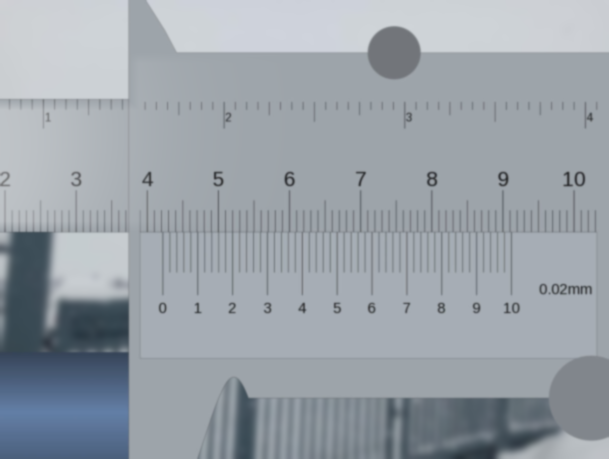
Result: 42.2 mm
